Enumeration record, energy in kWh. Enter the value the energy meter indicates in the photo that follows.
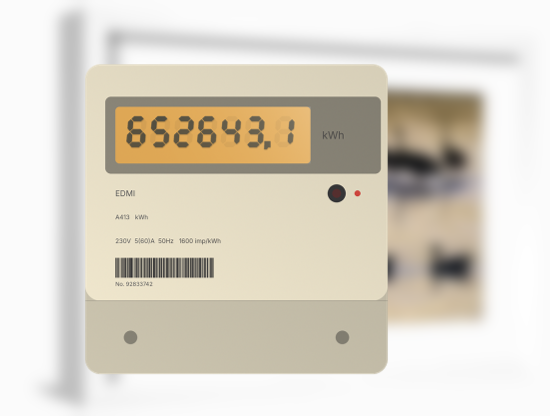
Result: 652643.1 kWh
